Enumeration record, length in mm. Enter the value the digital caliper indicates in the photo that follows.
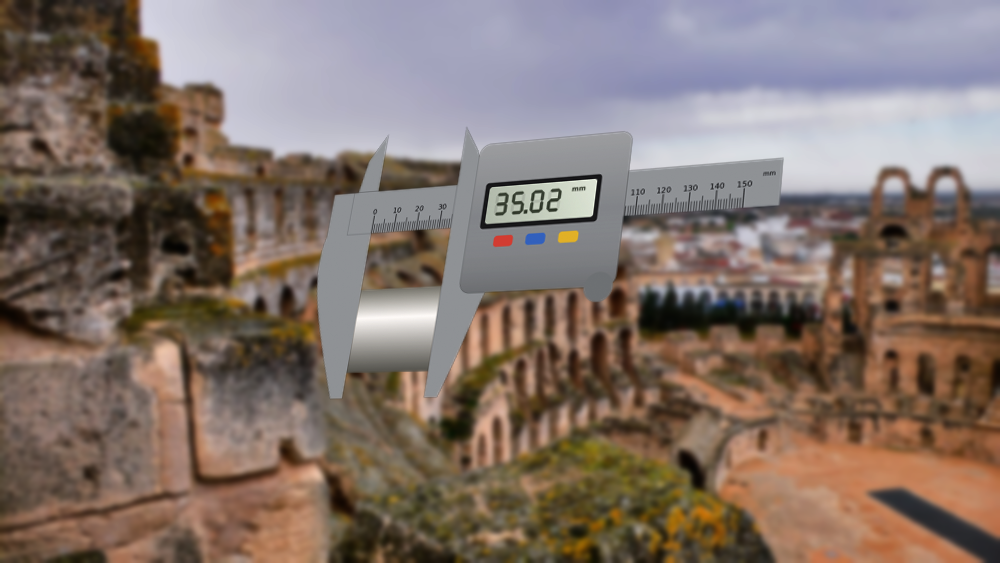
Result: 35.02 mm
